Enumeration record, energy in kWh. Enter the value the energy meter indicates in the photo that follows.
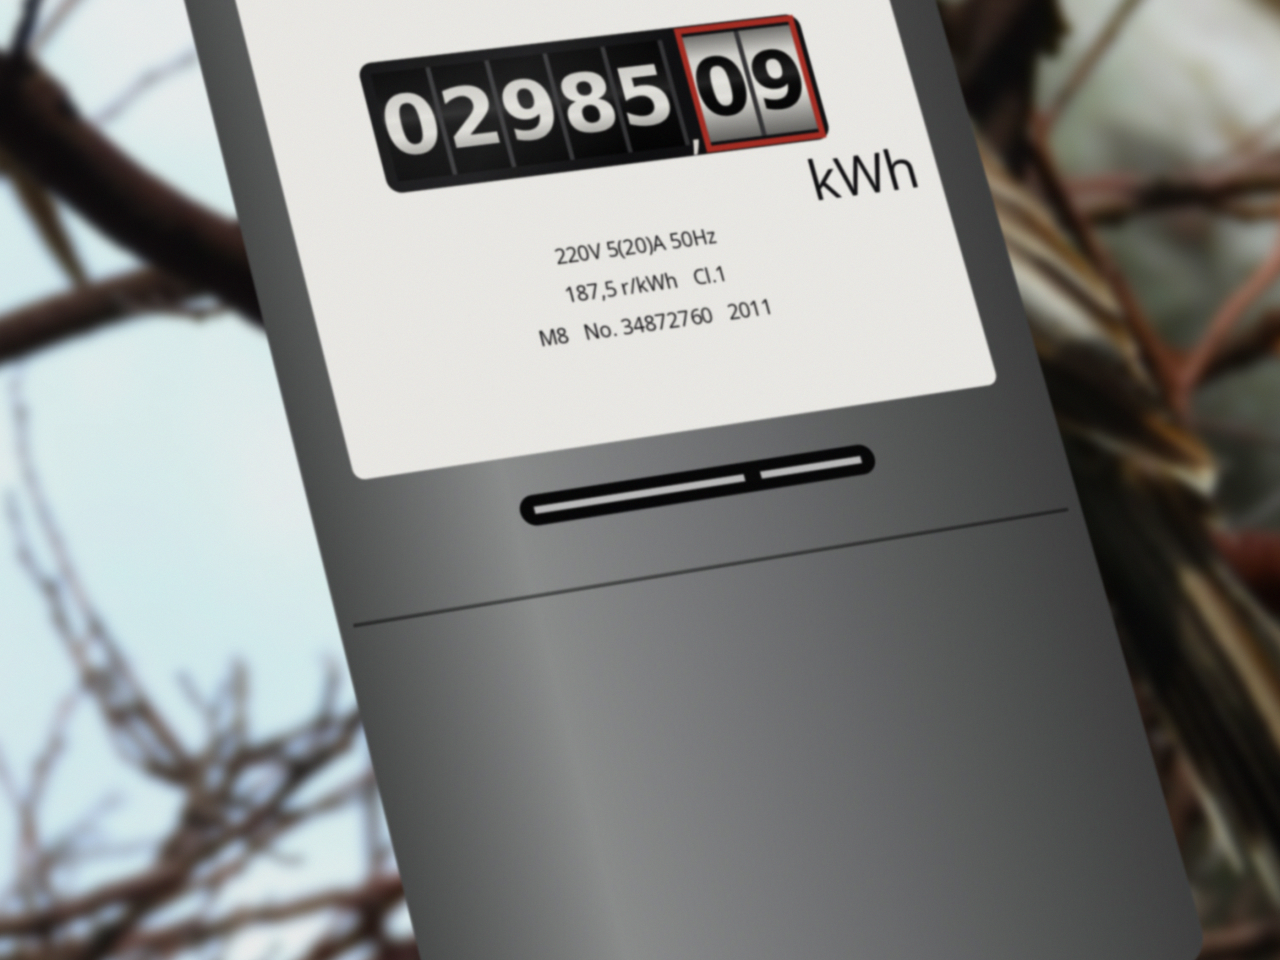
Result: 2985.09 kWh
